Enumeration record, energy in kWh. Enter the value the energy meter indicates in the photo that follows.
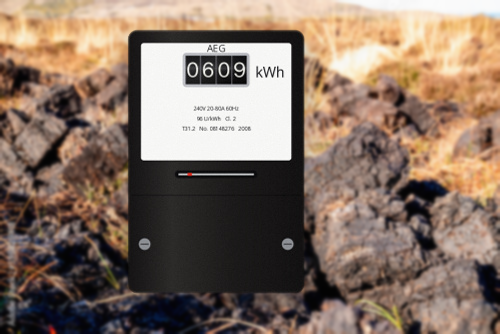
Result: 609 kWh
